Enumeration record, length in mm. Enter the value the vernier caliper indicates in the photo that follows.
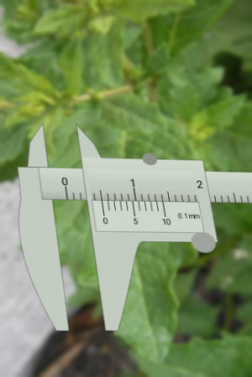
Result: 5.0 mm
